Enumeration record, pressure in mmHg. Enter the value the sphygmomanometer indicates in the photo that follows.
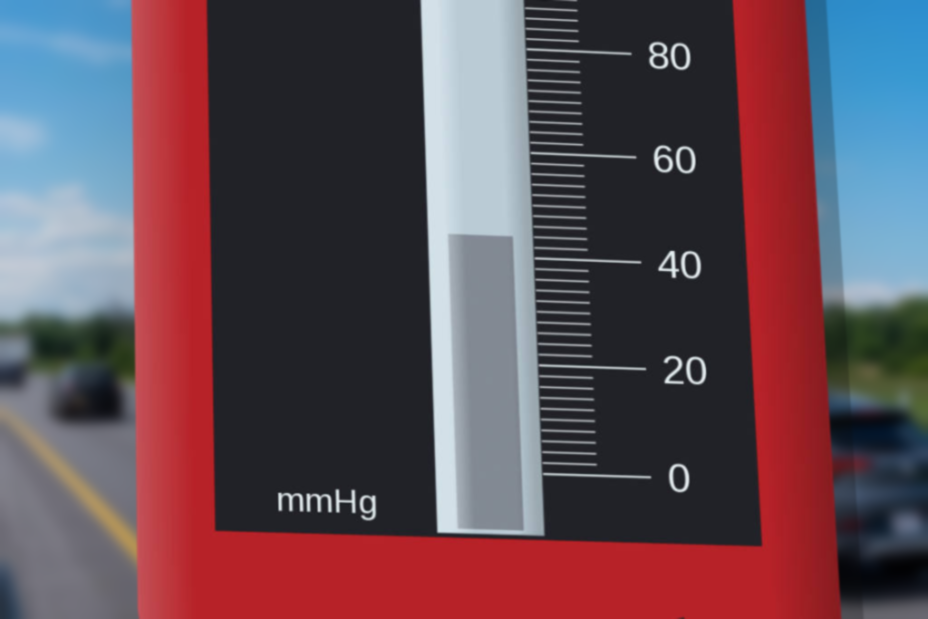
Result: 44 mmHg
